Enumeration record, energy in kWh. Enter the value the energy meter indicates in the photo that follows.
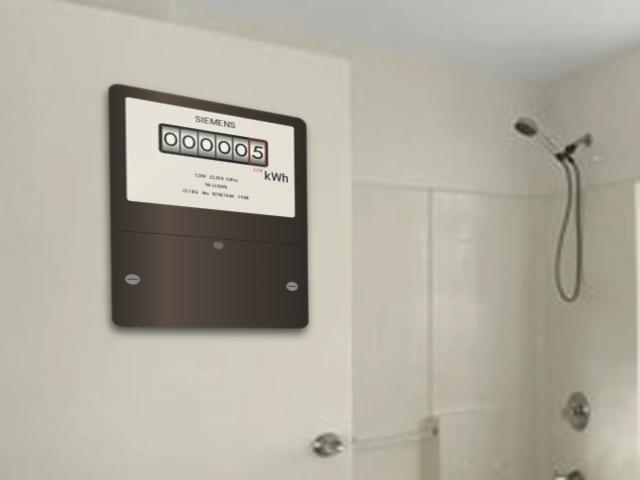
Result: 0.5 kWh
